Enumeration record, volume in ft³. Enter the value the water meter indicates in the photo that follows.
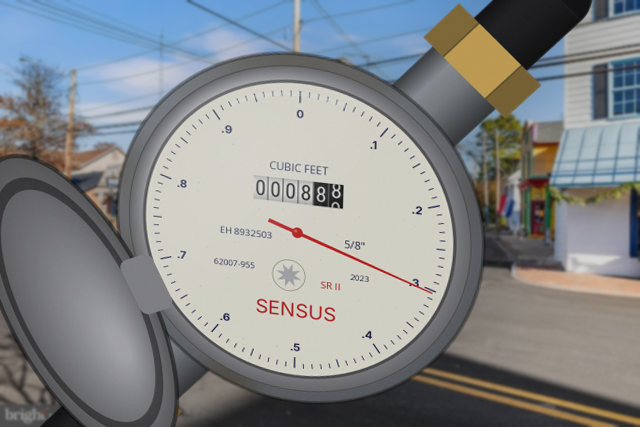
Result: 888.30 ft³
